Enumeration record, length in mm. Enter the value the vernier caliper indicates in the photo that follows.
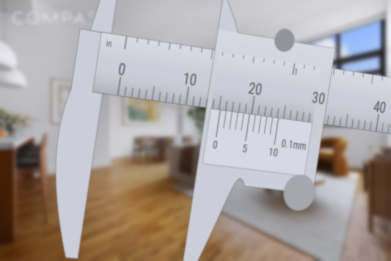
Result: 15.2 mm
